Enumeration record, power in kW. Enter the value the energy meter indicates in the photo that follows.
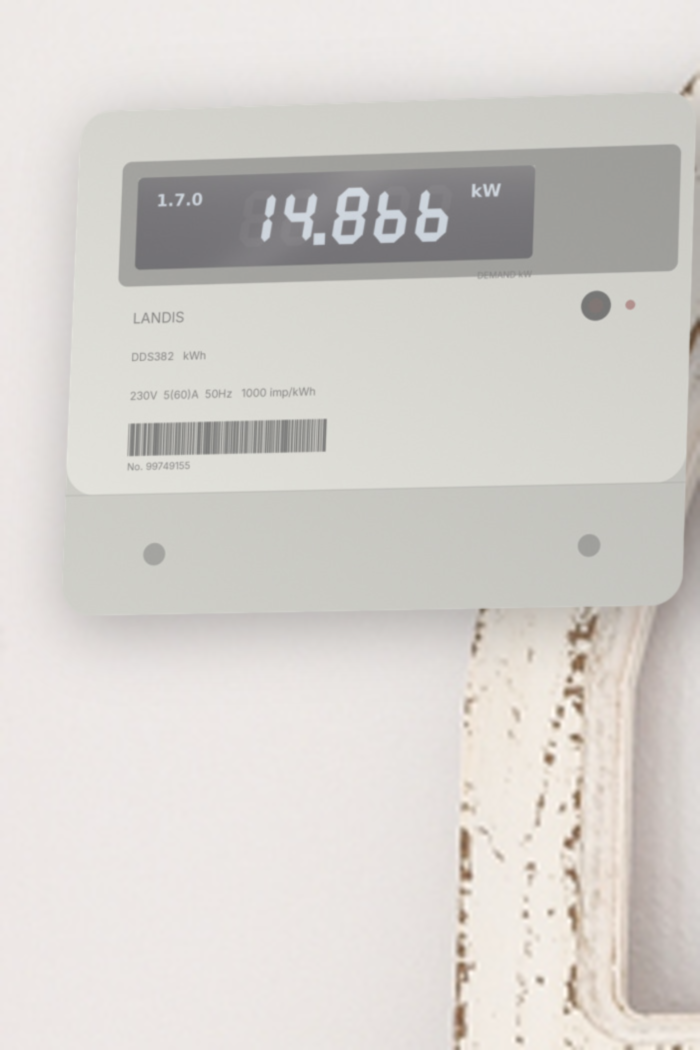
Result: 14.866 kW
